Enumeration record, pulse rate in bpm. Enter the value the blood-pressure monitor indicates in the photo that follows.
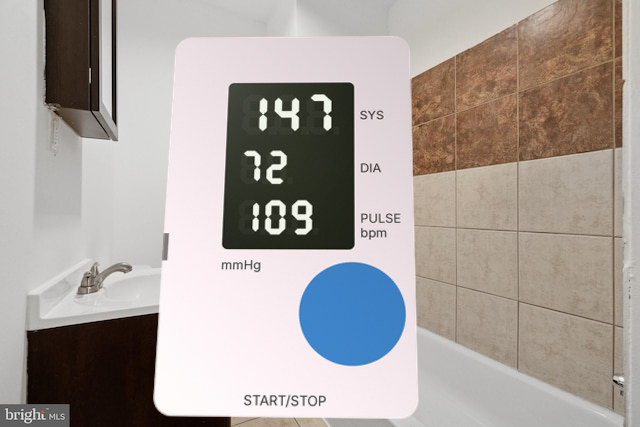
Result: 109 bpm
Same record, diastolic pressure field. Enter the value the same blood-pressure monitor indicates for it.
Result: 72 mmHg
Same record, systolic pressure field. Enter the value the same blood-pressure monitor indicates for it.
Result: 147 mmHg
